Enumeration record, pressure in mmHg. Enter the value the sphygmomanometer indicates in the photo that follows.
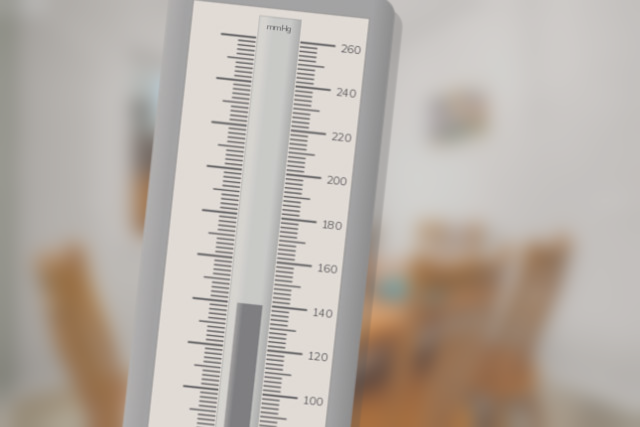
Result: 140 mmHg
